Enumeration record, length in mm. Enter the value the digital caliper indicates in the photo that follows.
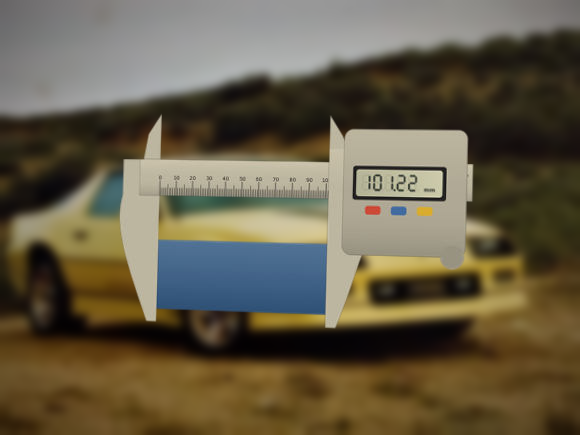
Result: 101.22 mm
